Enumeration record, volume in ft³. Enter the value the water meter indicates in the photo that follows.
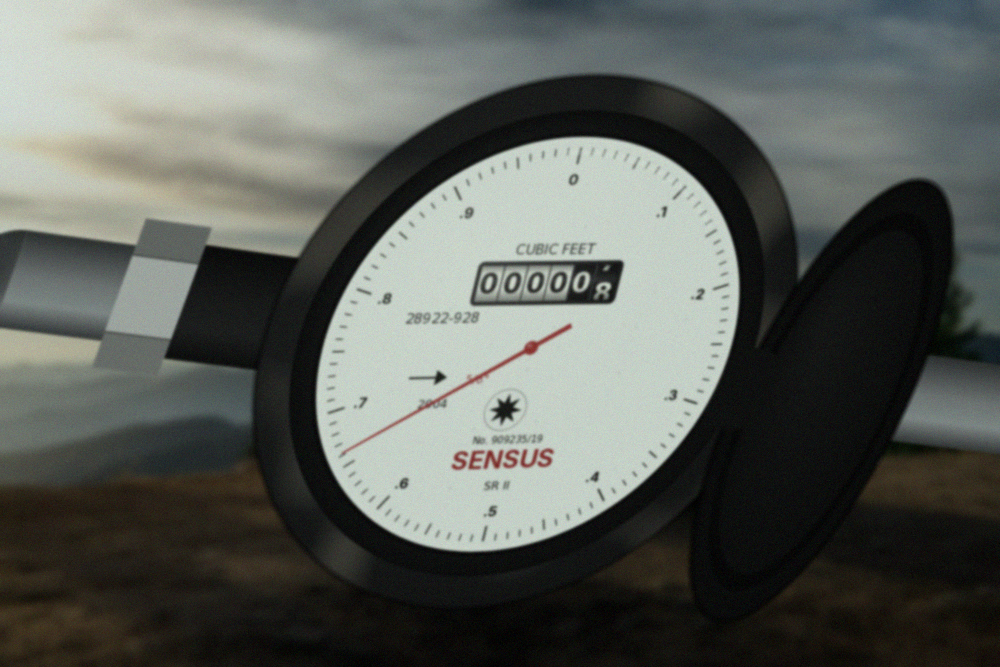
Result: 7.66 ft³
